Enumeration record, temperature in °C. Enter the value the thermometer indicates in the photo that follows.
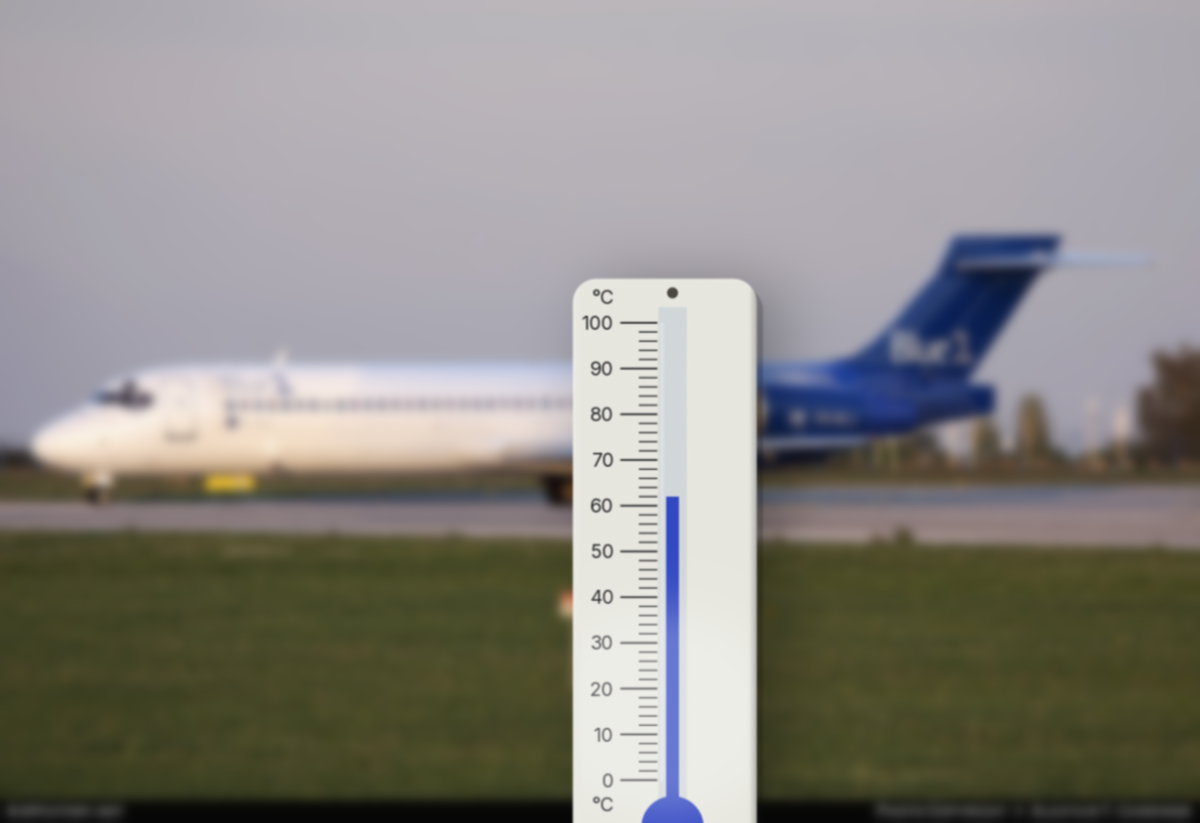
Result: 62 °C
